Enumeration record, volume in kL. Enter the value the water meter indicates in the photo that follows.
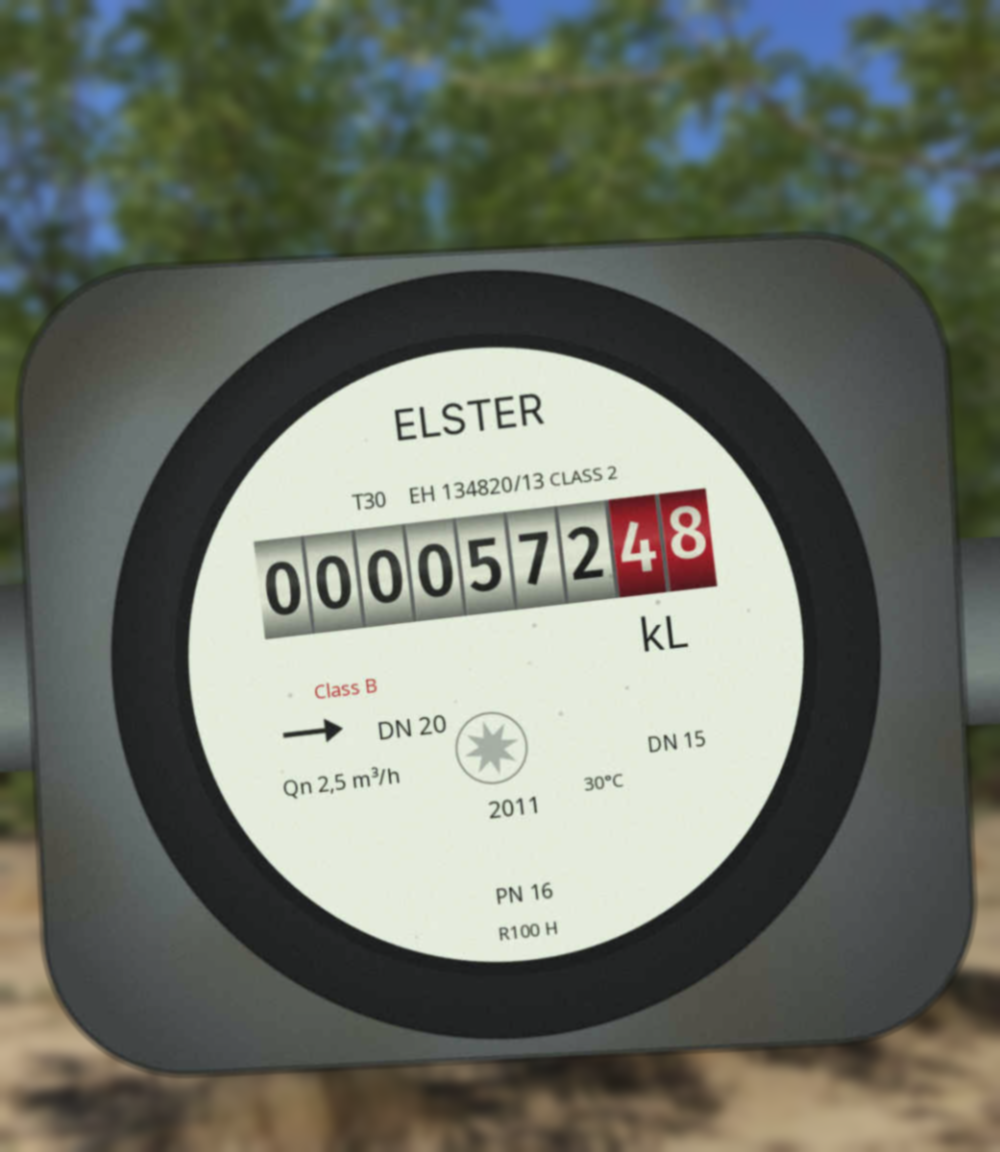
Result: 572.48 kL
